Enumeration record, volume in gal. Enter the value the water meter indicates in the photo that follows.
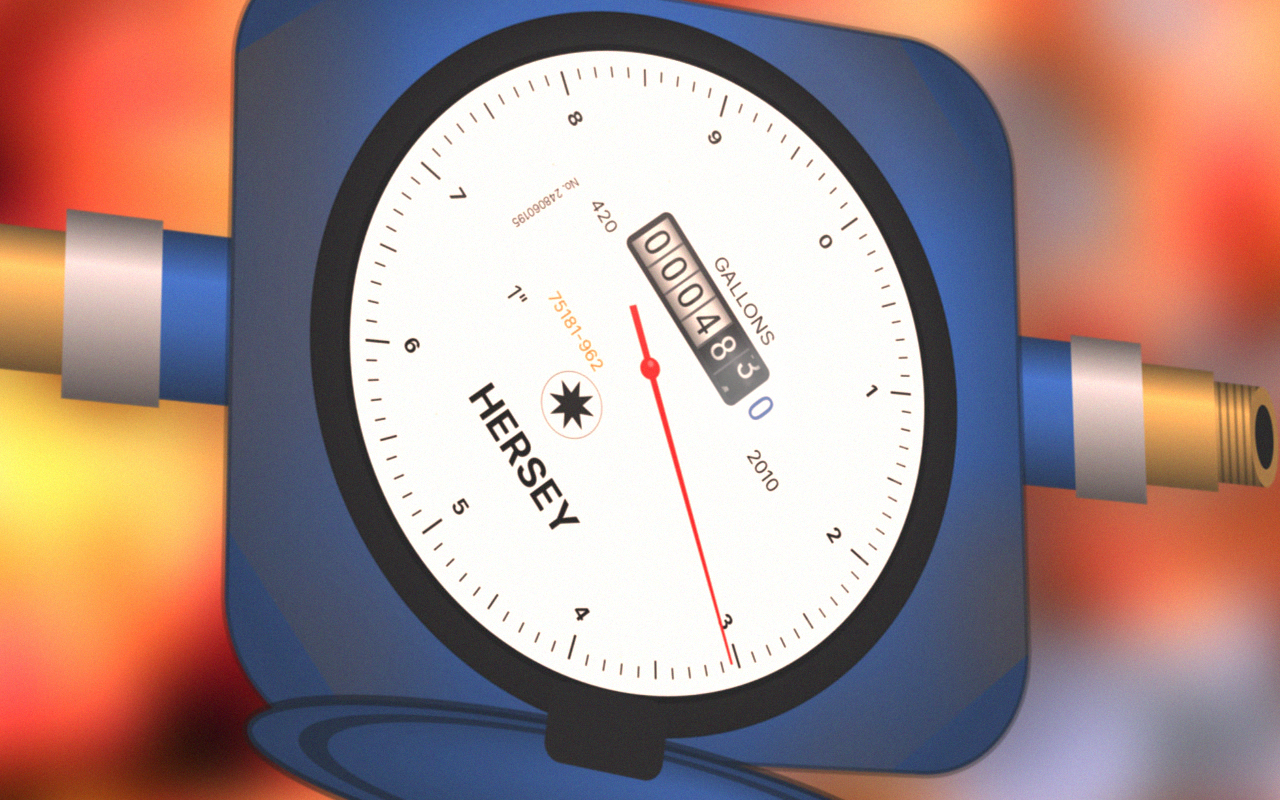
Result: 4833.0 gal
